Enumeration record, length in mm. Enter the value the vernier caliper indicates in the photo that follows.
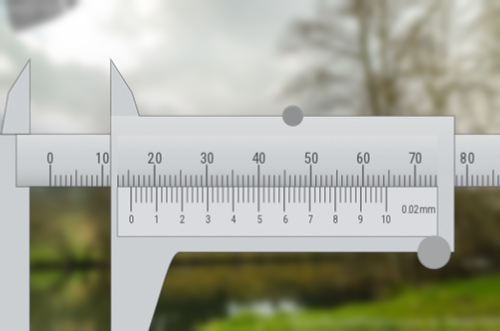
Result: 15.5 mm
